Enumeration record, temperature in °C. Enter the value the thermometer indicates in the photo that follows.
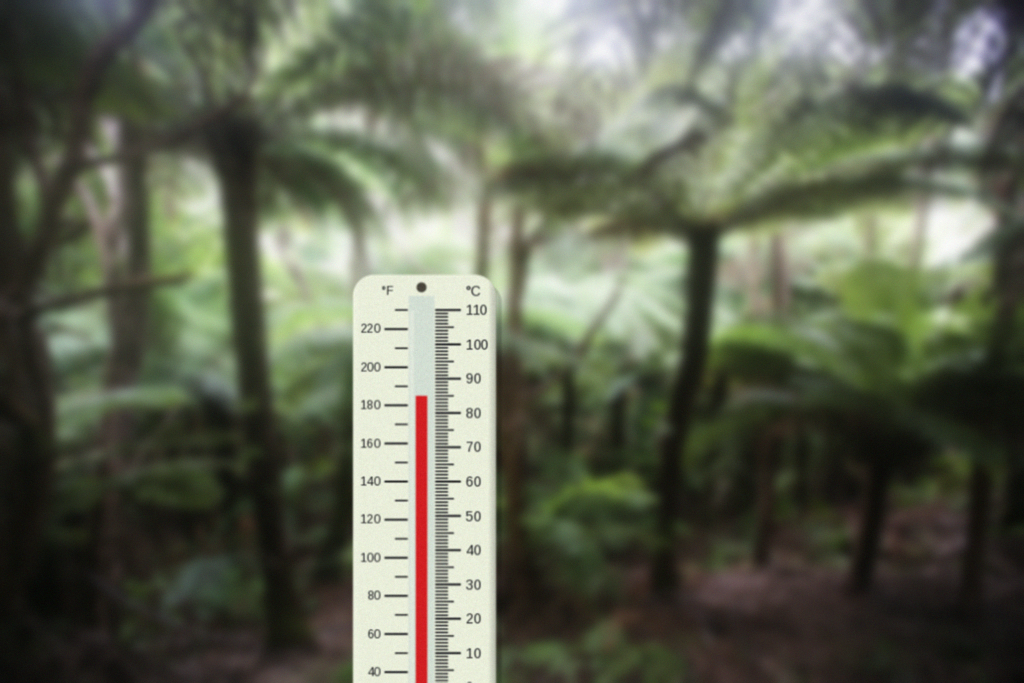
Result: 85 °C
